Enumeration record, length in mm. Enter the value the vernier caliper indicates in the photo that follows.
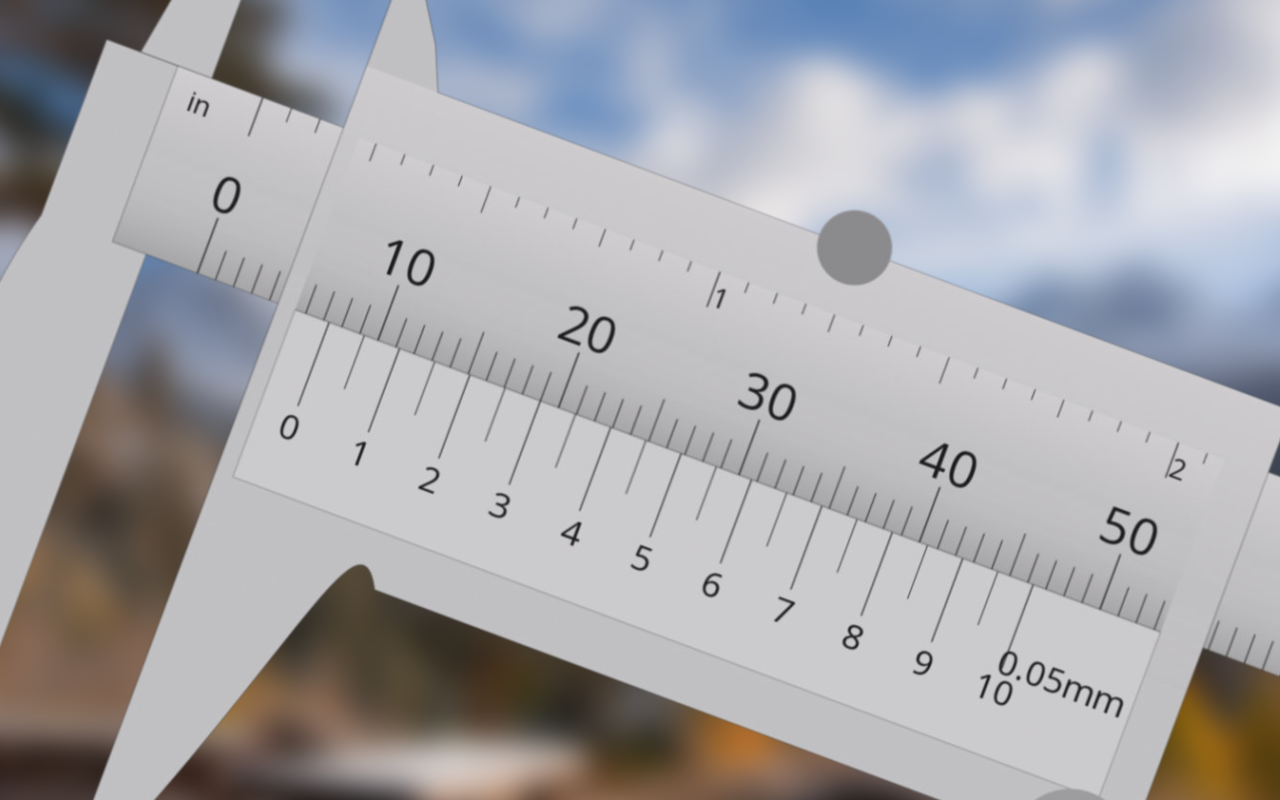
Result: 7.3 mm
